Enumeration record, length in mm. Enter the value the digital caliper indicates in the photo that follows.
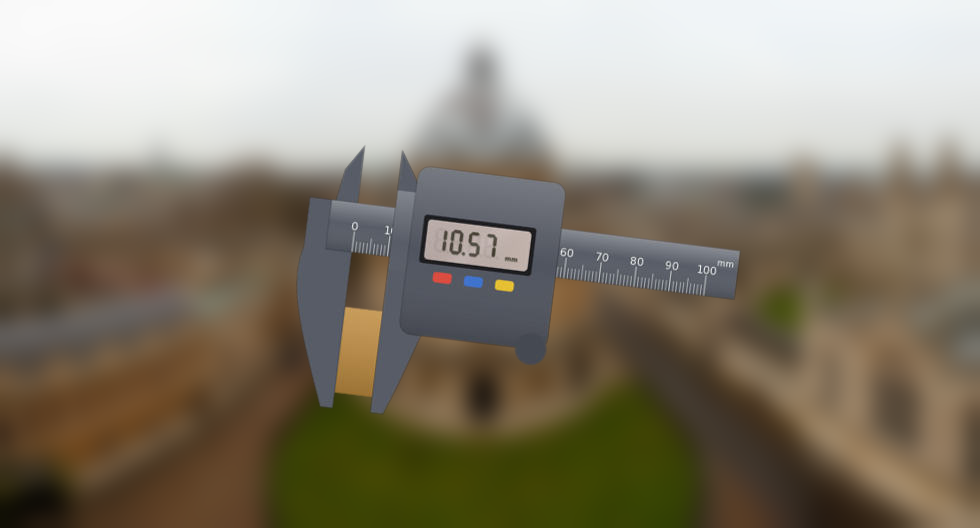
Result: 10.57 mm
